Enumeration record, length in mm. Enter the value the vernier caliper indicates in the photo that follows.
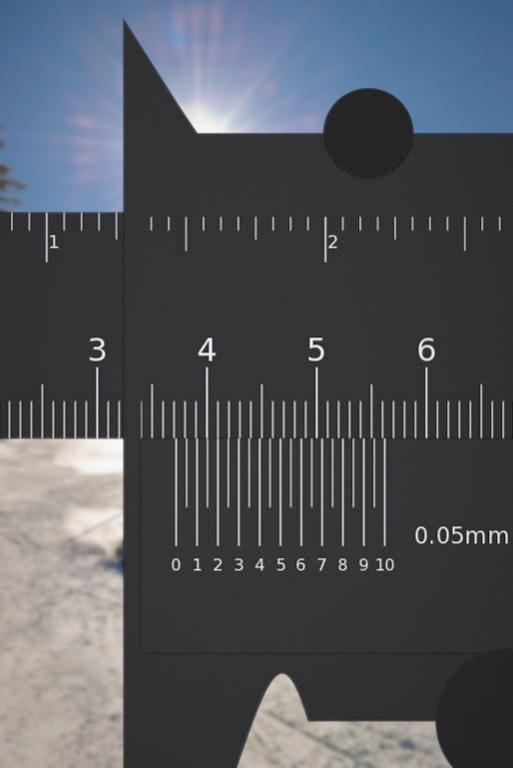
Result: 37.2 mm
